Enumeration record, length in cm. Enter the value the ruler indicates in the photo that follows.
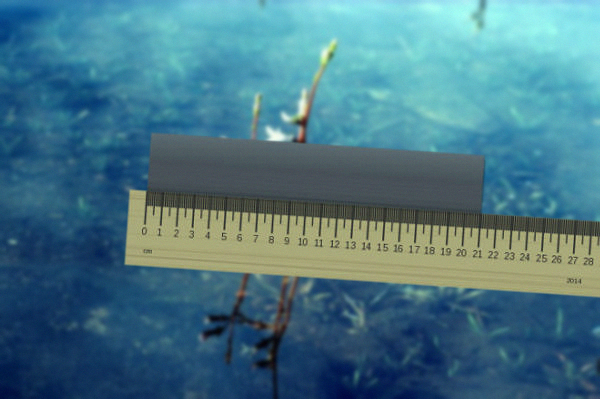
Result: 21 cm
